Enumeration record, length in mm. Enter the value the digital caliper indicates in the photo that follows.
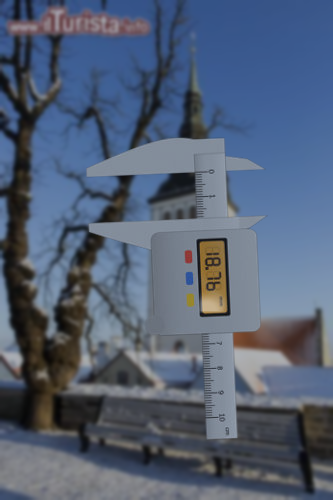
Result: 18.76 mm
